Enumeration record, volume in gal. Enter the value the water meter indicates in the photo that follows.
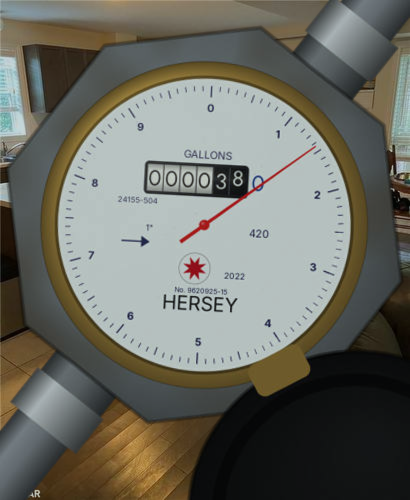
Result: 381.4 gal
